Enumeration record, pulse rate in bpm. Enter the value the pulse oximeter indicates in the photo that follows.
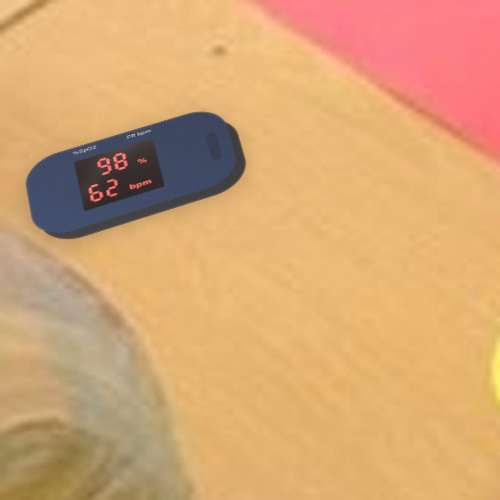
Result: 62 bpm
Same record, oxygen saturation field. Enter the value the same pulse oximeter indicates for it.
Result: 98 %
